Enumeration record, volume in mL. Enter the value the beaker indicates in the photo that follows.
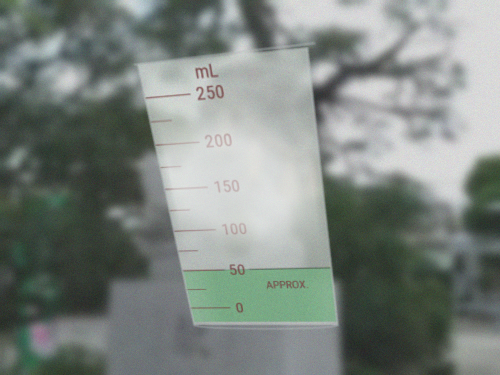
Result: 50 mL
